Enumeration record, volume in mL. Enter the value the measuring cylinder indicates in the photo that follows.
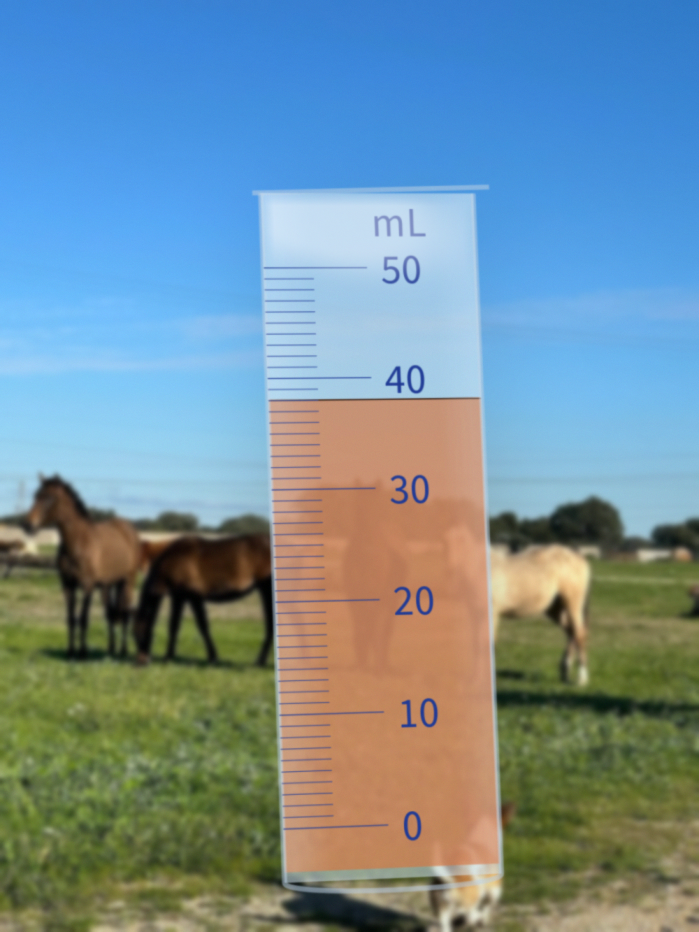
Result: 38 mL
